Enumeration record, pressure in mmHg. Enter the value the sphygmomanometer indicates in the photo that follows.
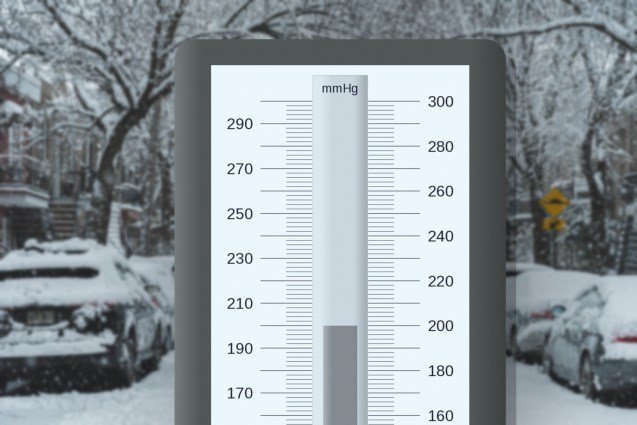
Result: 200 mmHg
